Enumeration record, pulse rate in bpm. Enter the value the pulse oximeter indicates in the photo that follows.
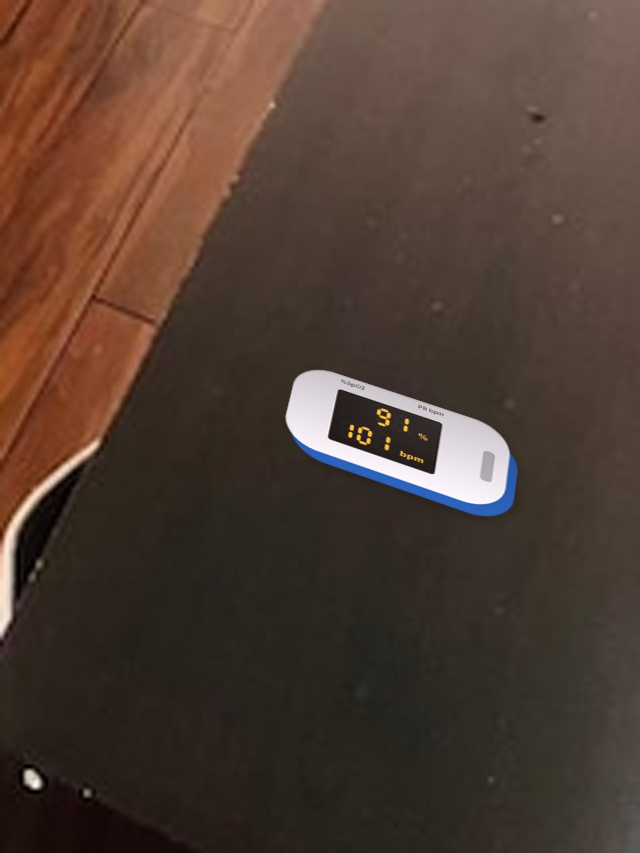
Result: 101 bpm
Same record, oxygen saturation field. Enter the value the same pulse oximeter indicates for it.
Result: 91 %
